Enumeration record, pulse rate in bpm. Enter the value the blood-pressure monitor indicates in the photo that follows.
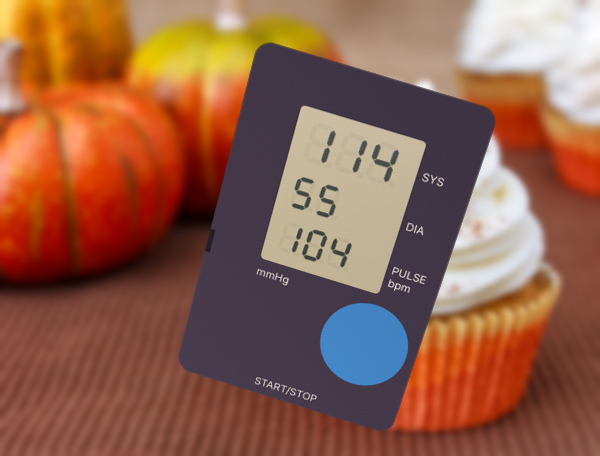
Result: 104 bpm
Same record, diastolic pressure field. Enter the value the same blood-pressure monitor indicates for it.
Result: 55 mmHg
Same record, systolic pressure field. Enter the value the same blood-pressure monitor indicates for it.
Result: 114 mmHg
